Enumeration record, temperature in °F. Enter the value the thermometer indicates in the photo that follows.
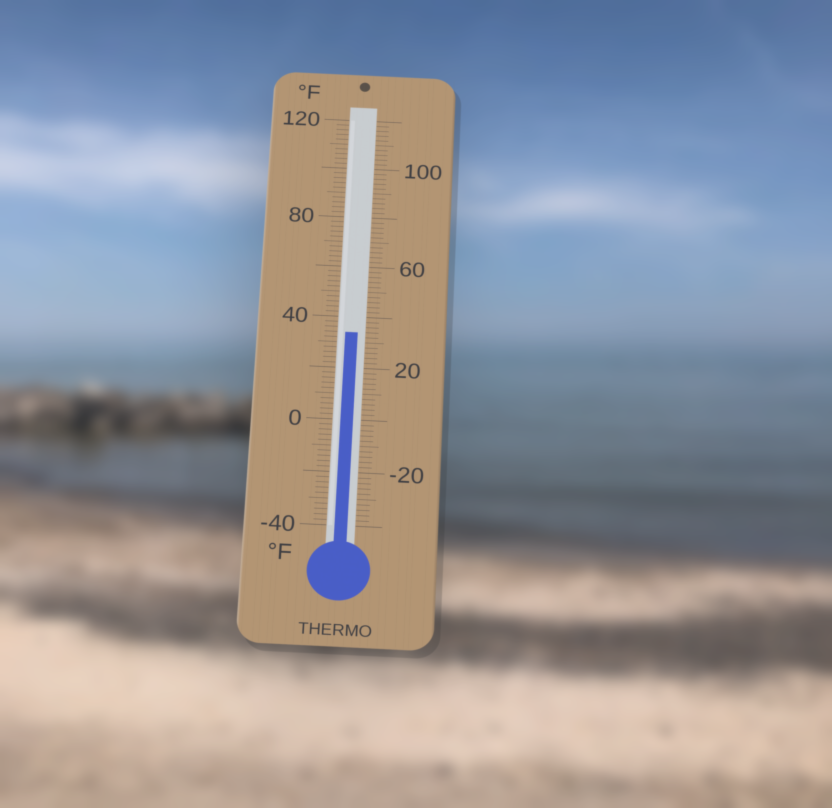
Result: 34 °F
